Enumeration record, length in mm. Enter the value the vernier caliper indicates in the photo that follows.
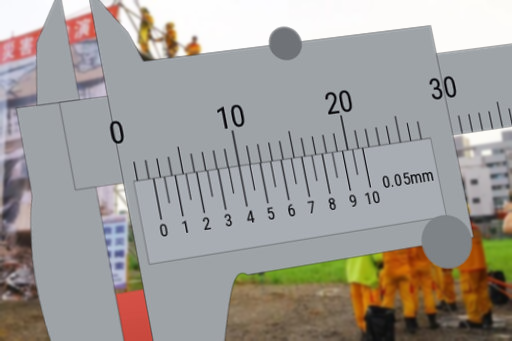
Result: 2.4 mm
